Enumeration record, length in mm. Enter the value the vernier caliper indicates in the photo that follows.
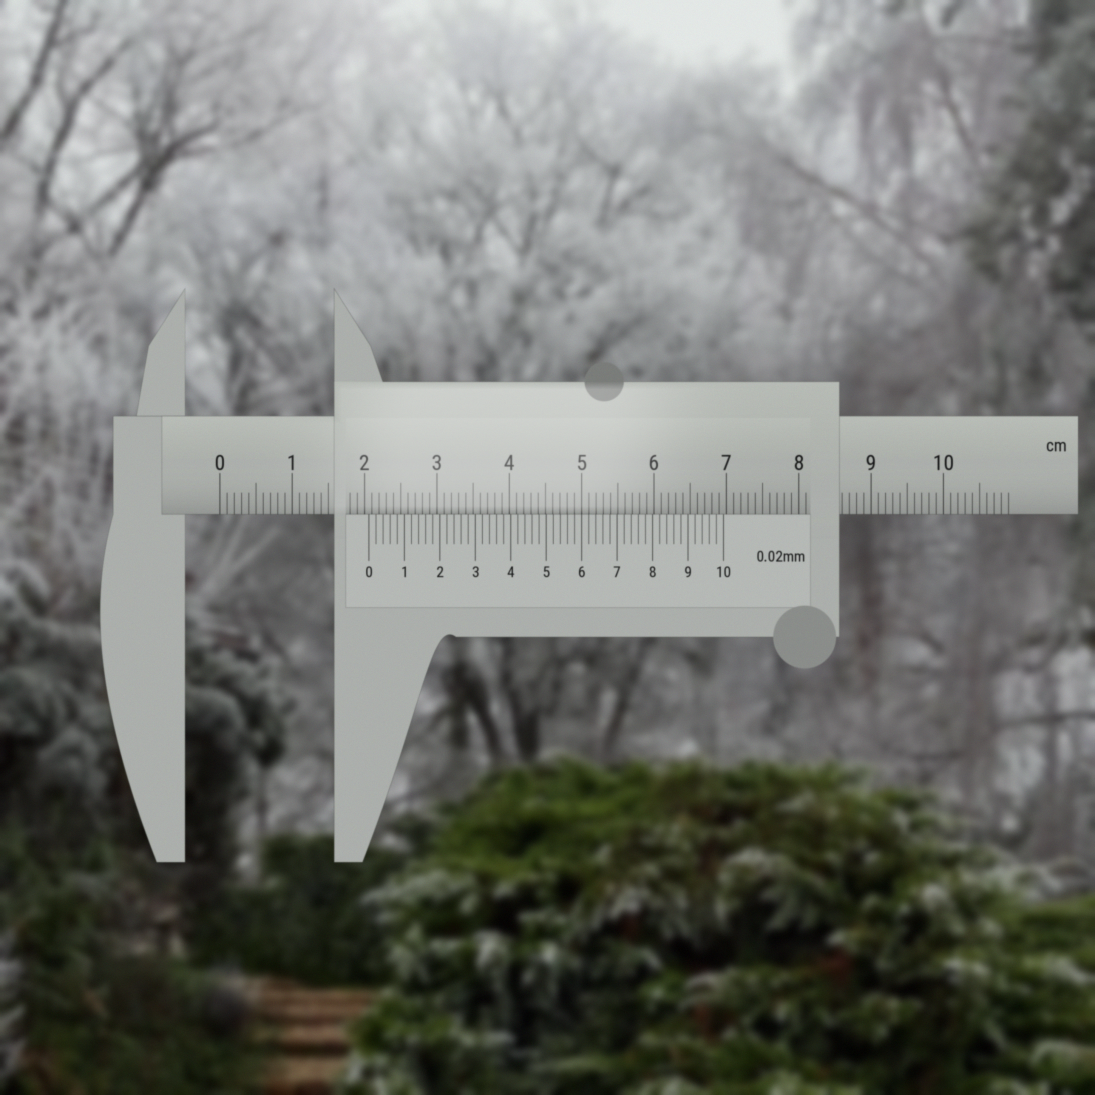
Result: 20.6 mm
